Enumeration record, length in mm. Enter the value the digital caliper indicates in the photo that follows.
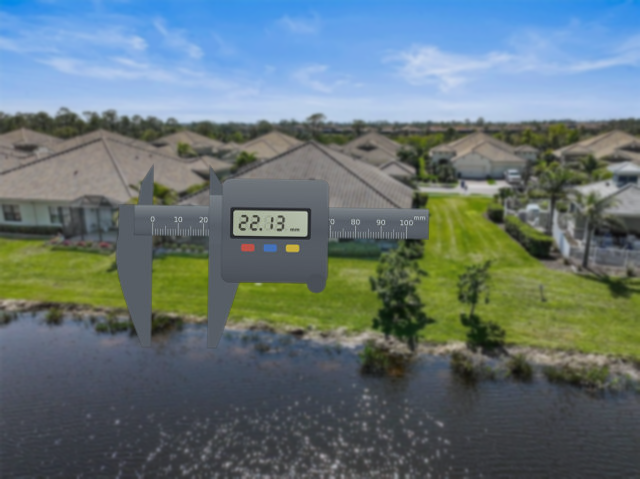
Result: 22.13 mm
